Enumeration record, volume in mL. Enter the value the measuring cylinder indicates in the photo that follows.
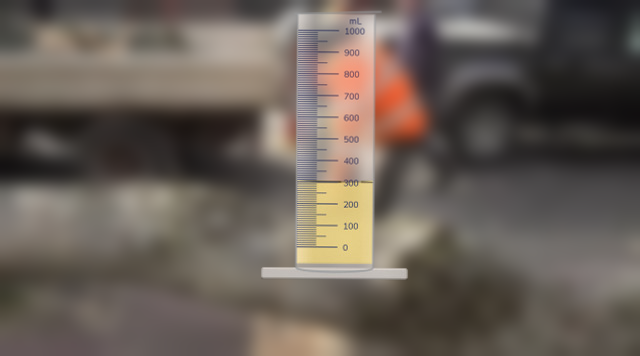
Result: 300 mL
